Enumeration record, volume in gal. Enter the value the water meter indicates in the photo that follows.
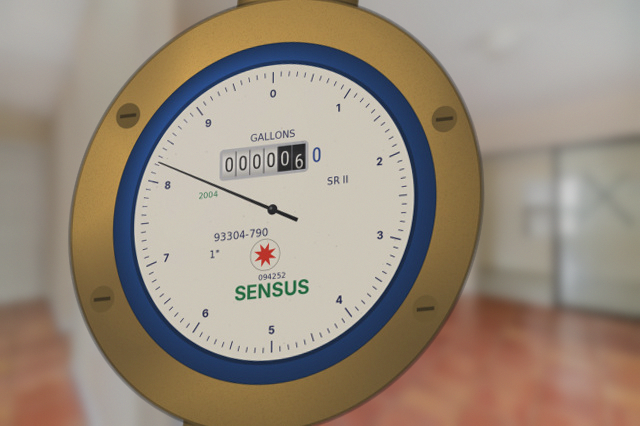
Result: 58.2 gal
